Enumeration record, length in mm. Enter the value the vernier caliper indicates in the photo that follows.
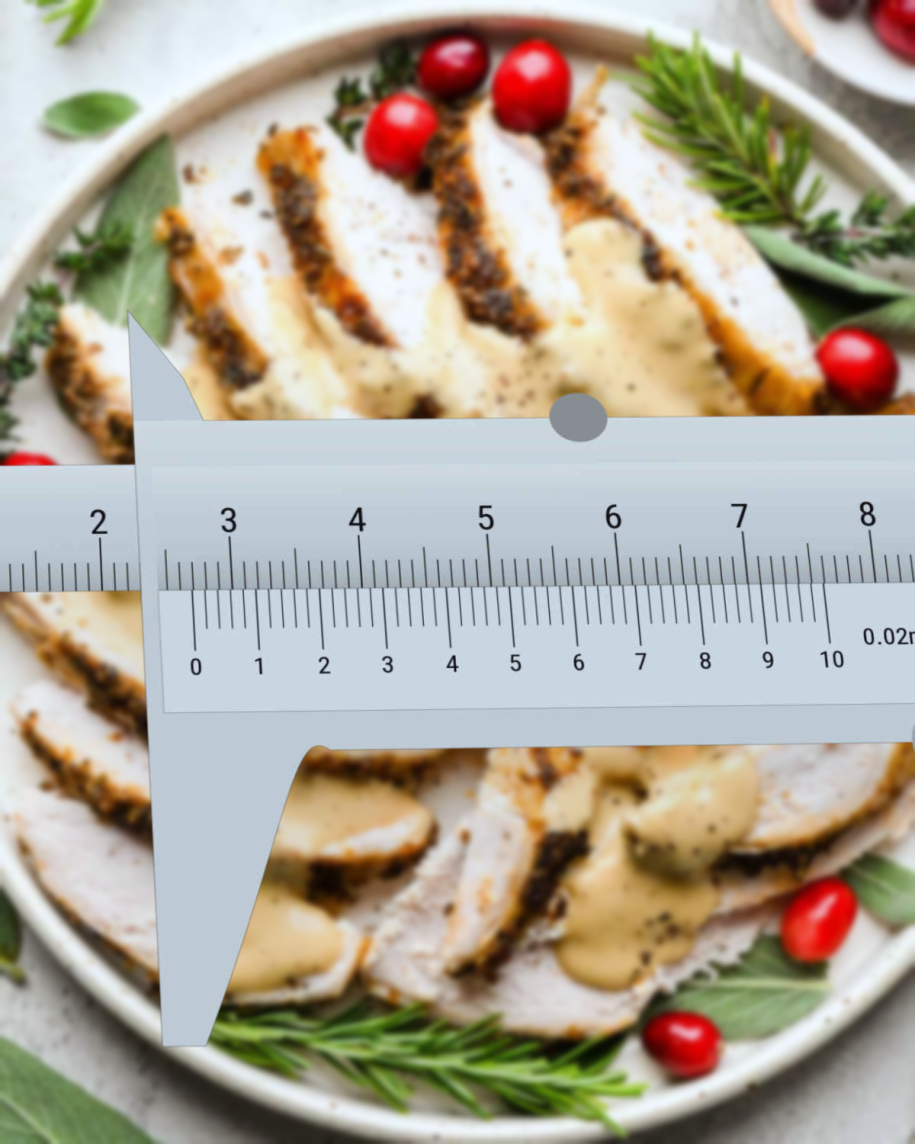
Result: 26.9 mm
